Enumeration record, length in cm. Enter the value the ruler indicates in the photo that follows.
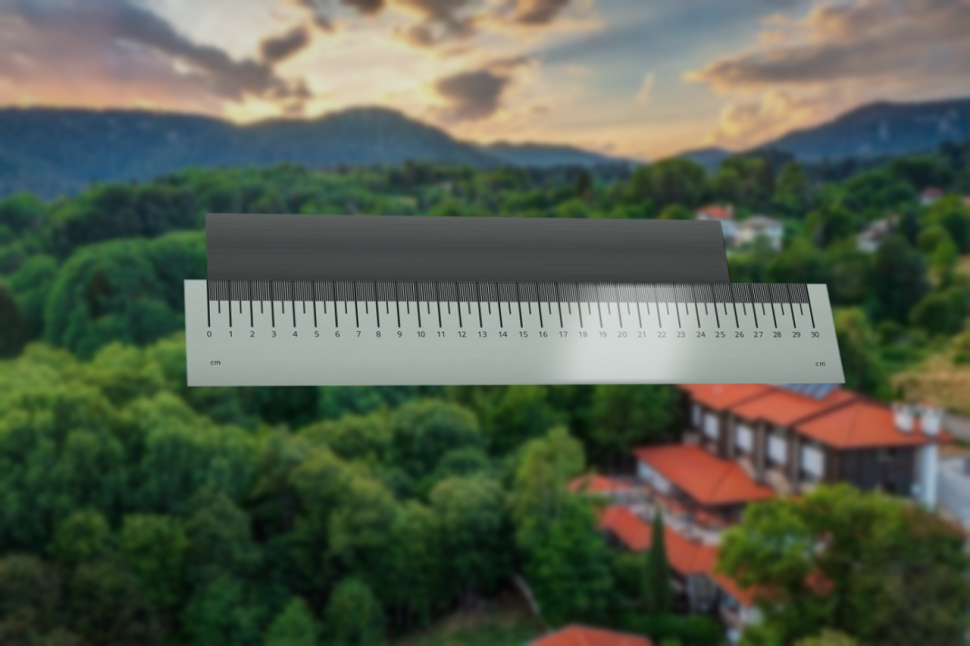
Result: 26 cm
